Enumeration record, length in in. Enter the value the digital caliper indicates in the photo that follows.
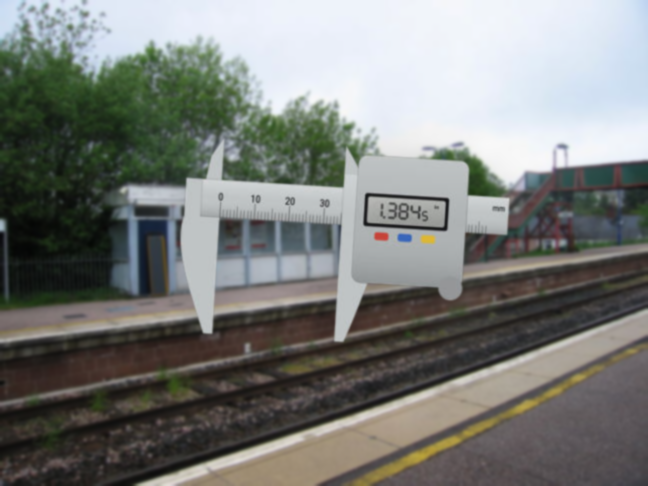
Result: 1.3845 in
